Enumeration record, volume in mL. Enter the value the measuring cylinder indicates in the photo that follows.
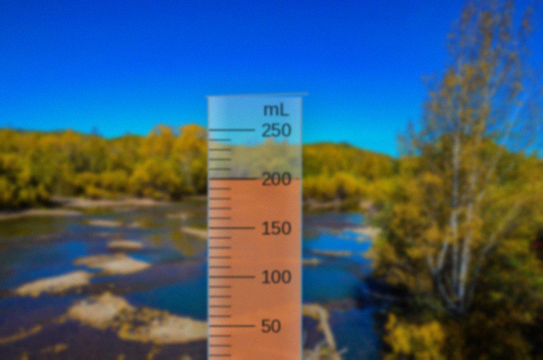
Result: 200 mL
